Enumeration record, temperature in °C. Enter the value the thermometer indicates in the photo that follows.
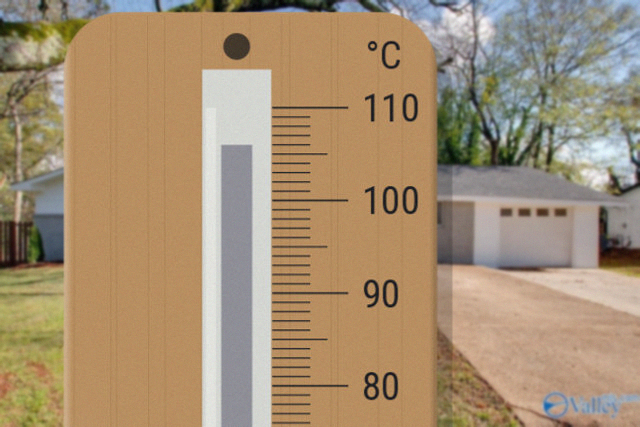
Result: 106 °C
